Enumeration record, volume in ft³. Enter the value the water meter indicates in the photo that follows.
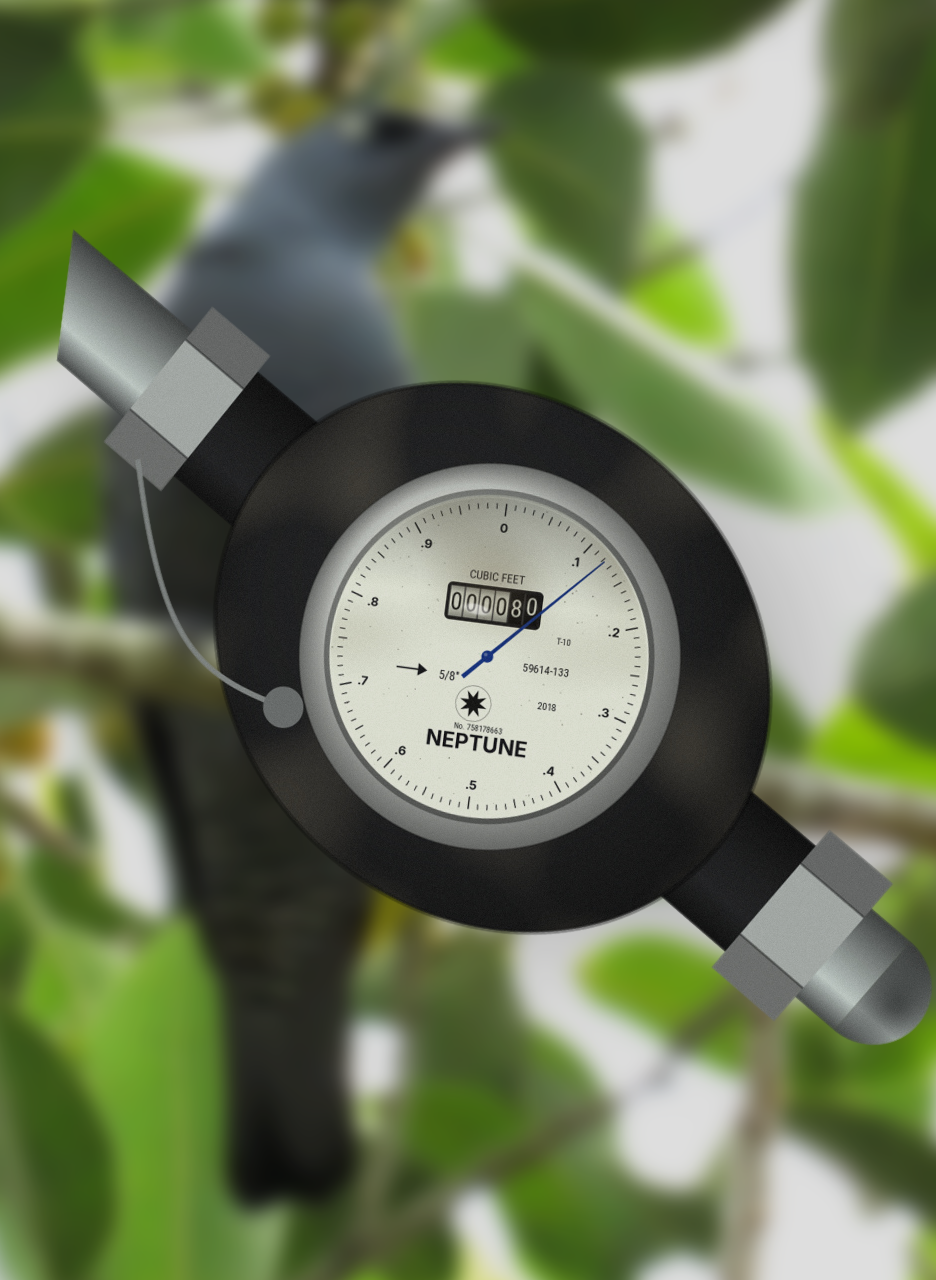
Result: 80.12 ft³
